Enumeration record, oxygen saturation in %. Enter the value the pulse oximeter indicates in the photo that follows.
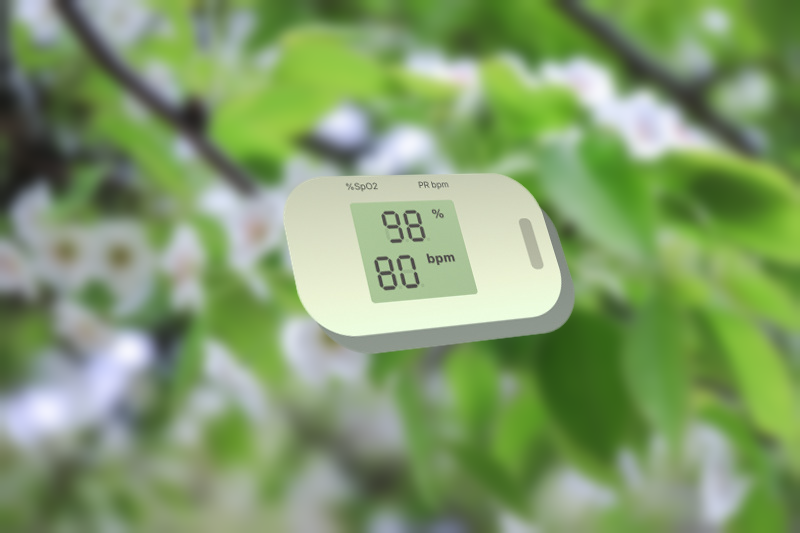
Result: 98 %
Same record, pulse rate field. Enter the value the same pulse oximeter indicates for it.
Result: 80 bpm
